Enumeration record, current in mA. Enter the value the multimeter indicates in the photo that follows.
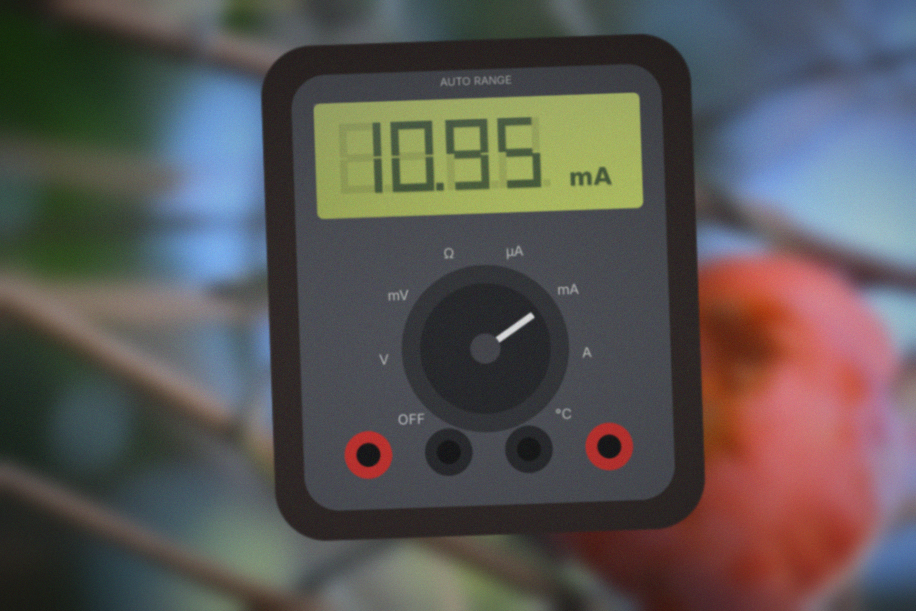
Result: 10.95 mA
